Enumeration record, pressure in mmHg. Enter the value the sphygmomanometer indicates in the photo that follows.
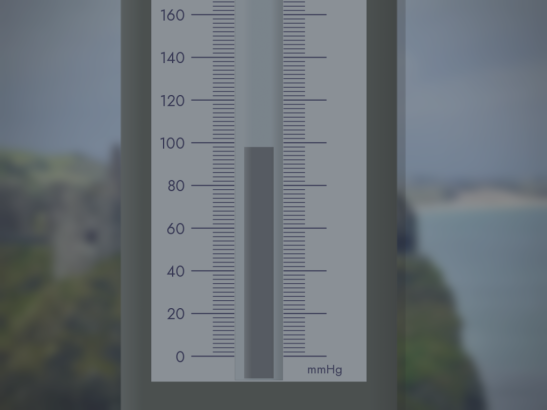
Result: 98 mmHg
